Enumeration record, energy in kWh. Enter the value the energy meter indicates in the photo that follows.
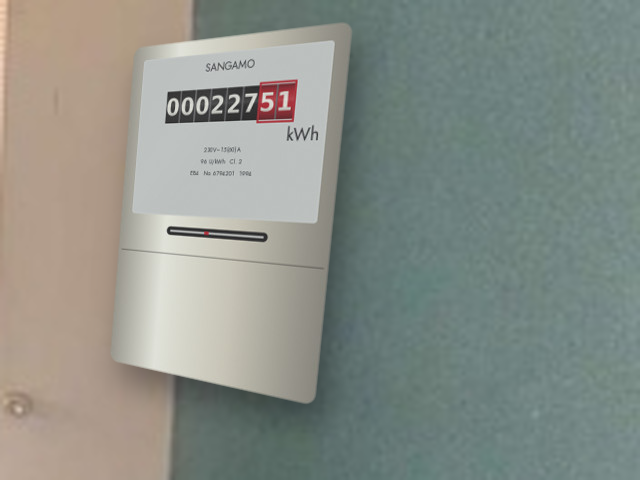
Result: 227.51 kWh
